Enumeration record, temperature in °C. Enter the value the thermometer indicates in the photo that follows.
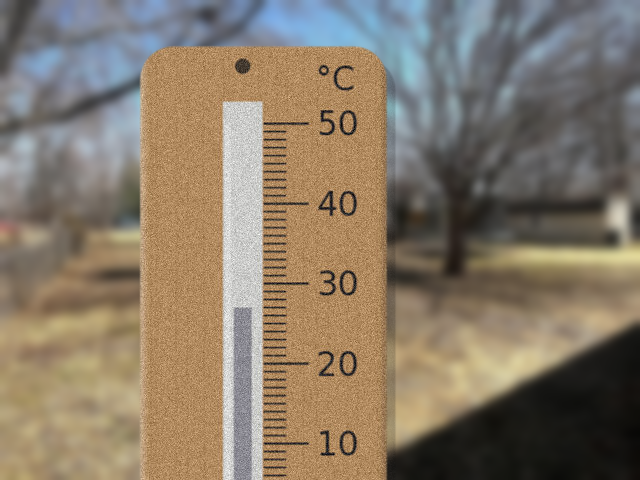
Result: 27 °C
